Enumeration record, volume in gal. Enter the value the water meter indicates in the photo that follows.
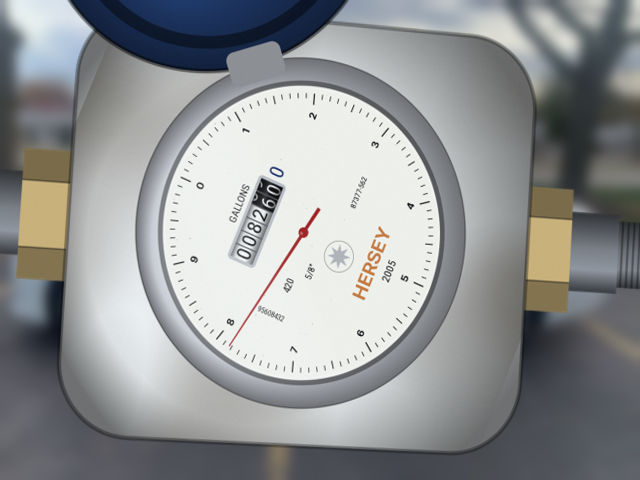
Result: 82597.8 gal
